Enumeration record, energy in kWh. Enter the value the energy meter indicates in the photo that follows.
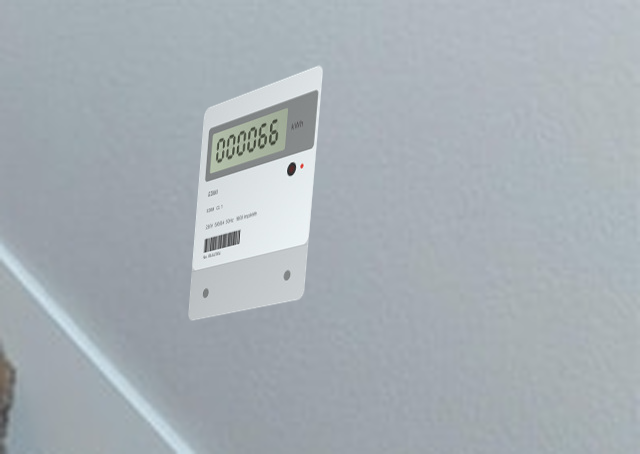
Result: 66 kWh
